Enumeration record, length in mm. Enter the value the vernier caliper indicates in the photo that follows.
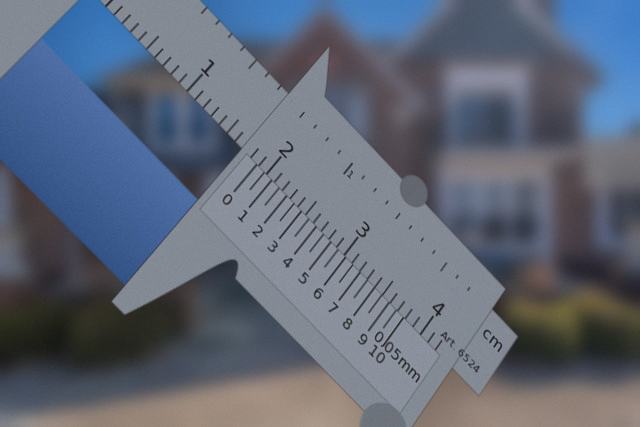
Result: 18.8 mm
